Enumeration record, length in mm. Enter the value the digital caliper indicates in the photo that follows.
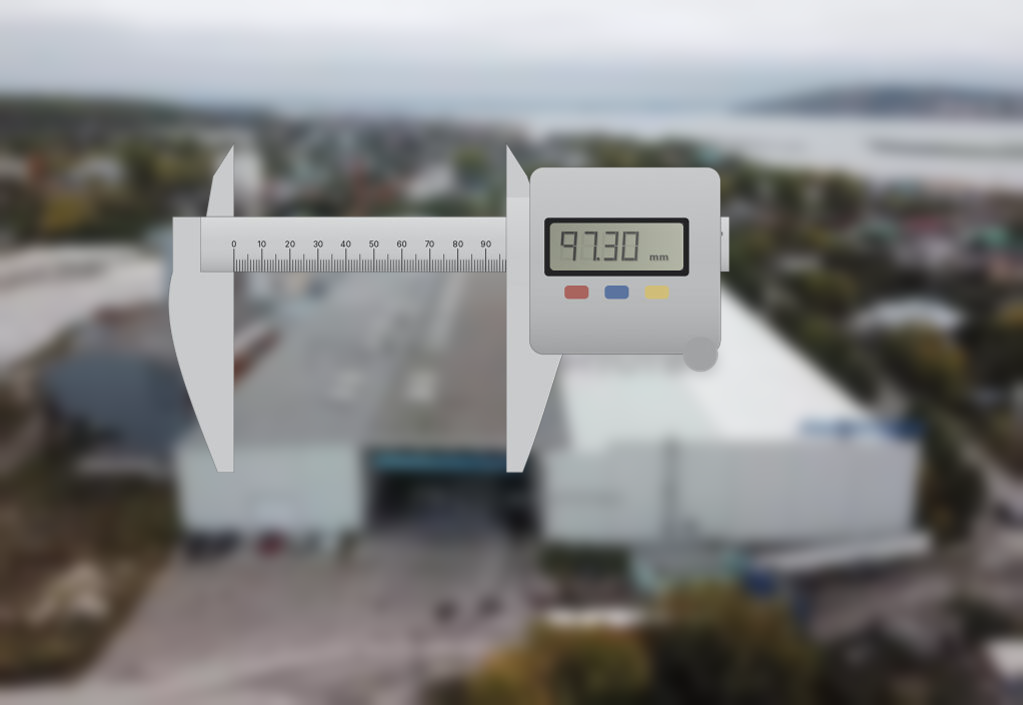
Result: 97.30 mm
